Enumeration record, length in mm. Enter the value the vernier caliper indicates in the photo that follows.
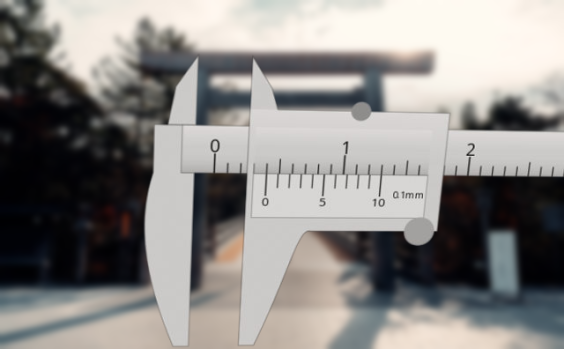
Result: 4.0 mm
